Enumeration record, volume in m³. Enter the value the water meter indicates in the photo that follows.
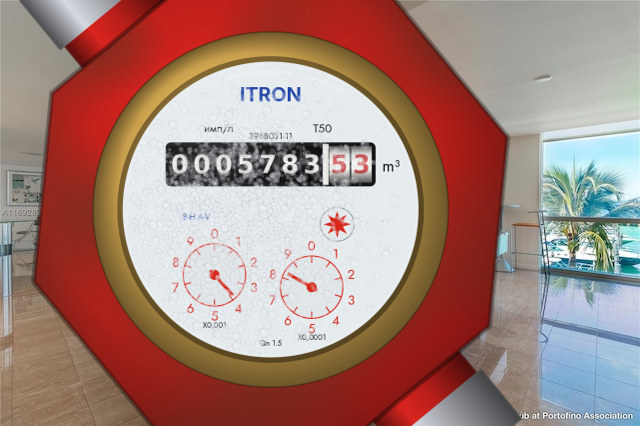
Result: 5783.5338 m³
